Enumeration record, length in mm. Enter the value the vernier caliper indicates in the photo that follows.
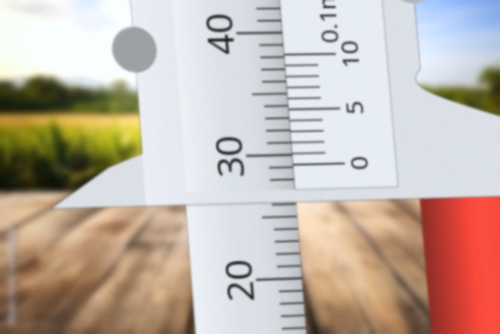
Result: 29.2 mm
